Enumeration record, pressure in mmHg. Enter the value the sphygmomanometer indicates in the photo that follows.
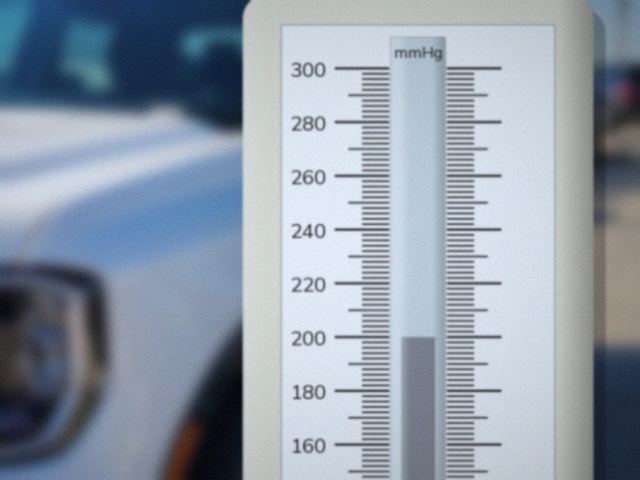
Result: 200 mmHg
